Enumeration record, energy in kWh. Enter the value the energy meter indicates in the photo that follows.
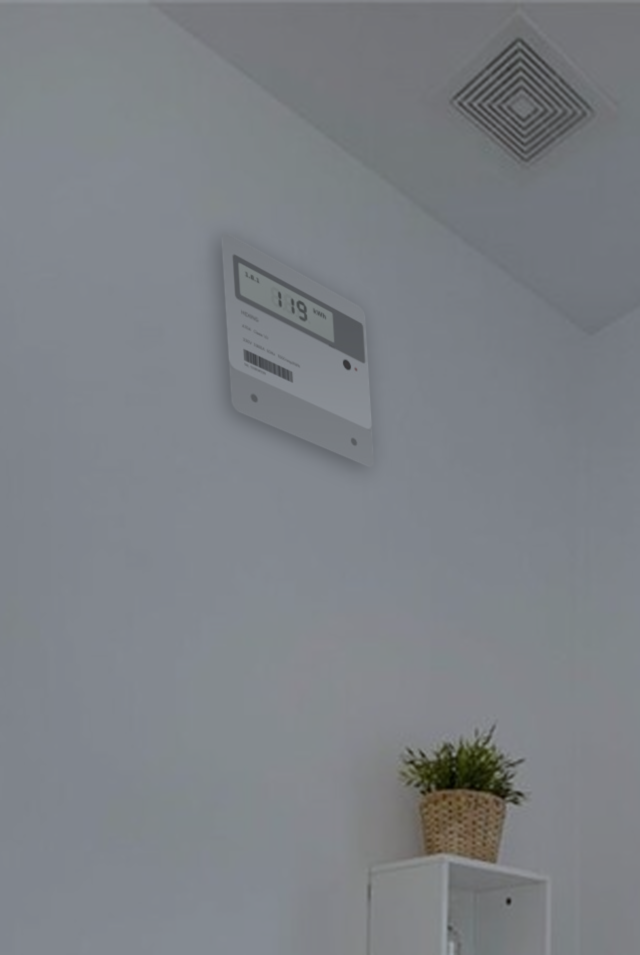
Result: 119 kWh
